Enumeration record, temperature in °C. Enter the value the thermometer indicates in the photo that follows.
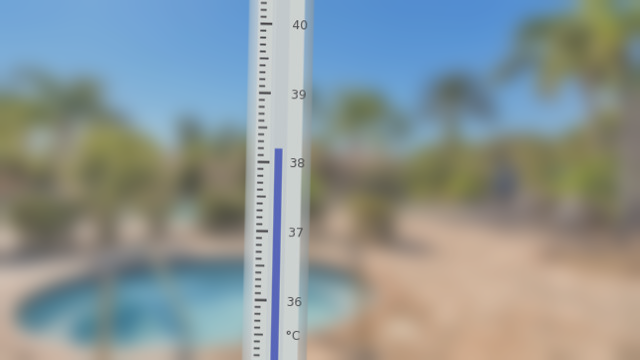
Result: 38.2 °C
